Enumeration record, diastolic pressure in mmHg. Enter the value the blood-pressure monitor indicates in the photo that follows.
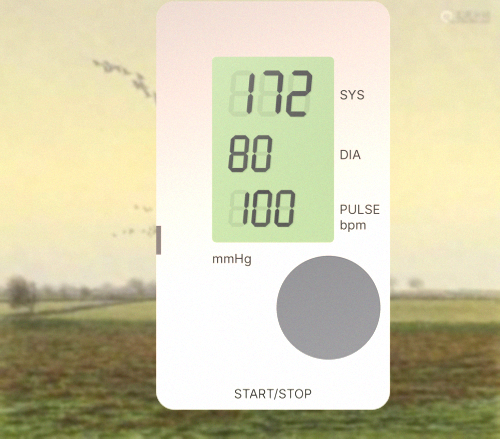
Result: 80 mmHg
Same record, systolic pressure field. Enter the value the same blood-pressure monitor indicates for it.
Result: 172 mmHg
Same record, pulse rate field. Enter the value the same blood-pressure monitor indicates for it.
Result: 100 bpm
